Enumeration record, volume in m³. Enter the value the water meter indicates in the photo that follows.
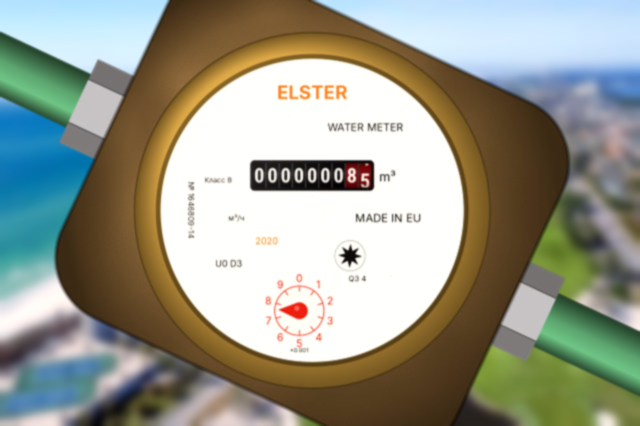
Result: 0.847 m³
